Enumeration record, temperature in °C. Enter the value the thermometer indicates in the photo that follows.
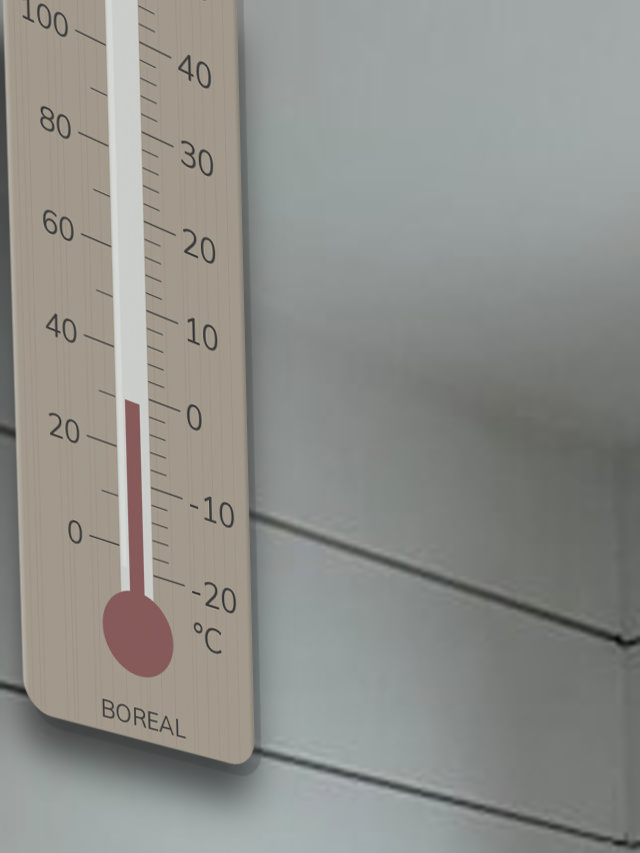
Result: -1 °C
